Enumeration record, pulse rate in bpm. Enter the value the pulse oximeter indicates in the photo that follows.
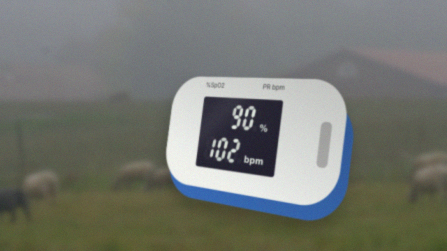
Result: 102 bpm
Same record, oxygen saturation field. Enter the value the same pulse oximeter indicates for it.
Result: 90 %
